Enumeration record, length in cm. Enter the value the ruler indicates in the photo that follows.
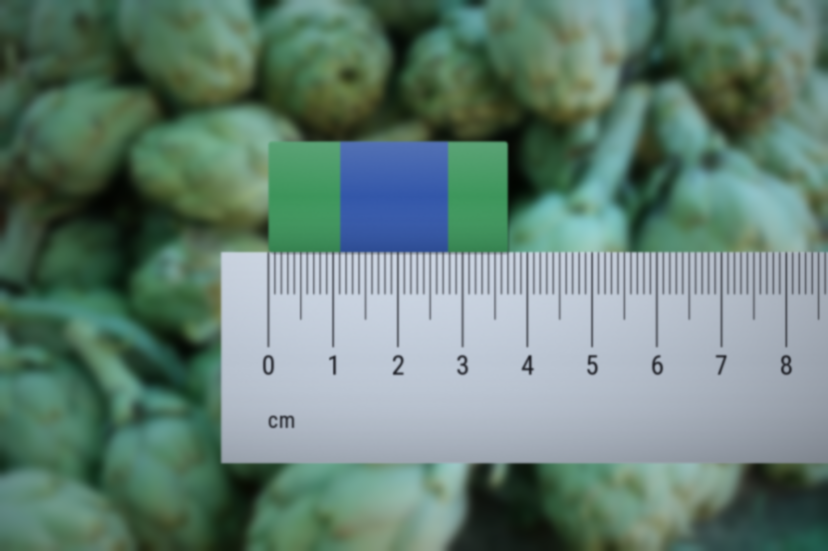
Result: 3.7 cm
